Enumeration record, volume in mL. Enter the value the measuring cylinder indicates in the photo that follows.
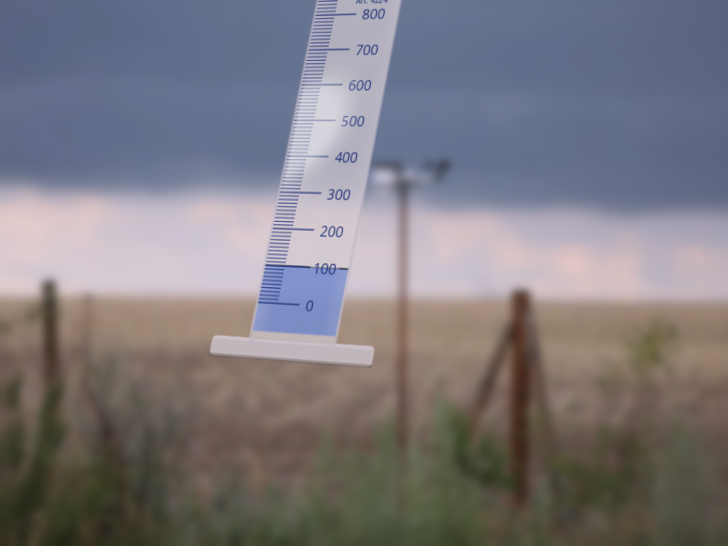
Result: 100 mL
